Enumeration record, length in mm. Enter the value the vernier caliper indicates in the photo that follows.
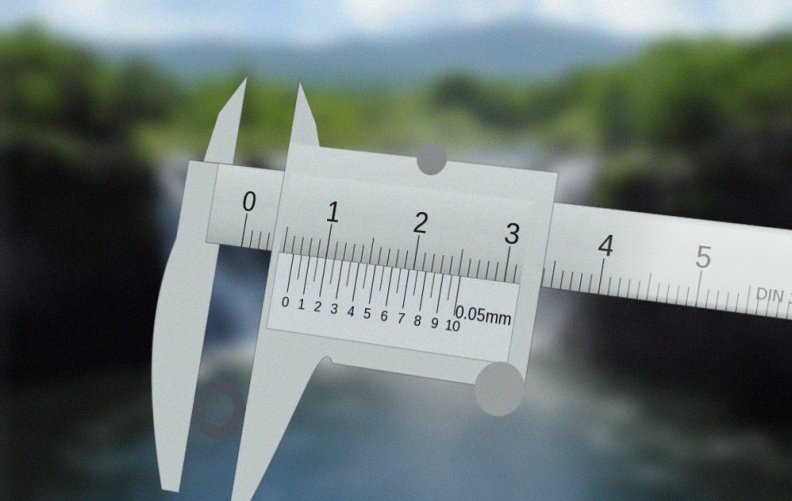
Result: 6.2 mm
